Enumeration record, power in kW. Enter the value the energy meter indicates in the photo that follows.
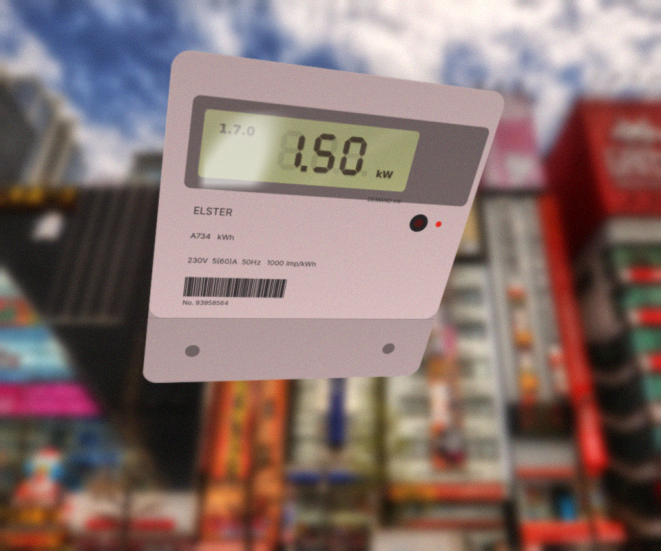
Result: 1.50 kW
